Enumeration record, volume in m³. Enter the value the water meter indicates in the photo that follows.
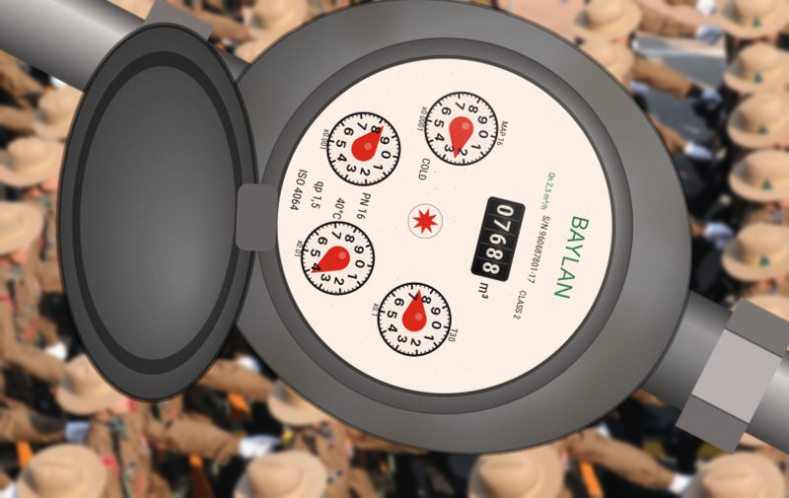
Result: 7688.7382 m³
